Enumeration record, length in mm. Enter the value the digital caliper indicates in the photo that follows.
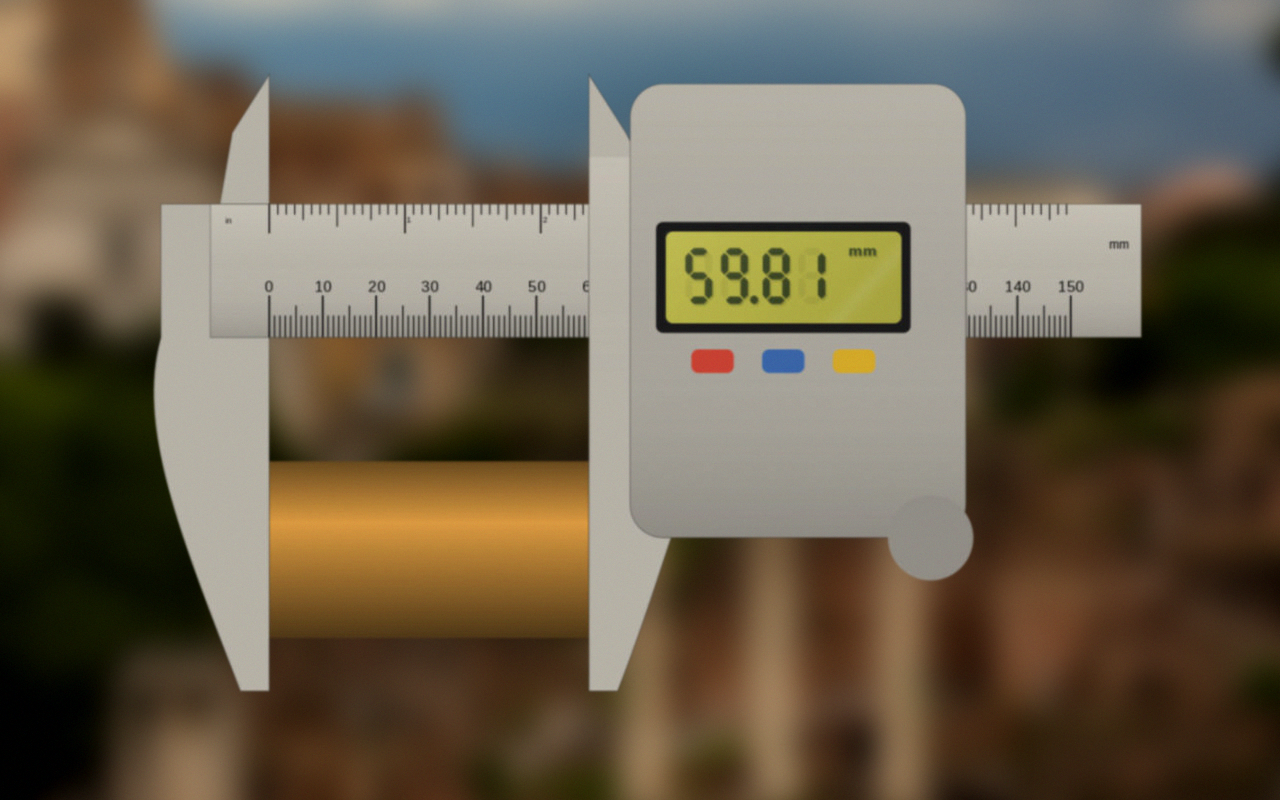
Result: 59.81 mm
